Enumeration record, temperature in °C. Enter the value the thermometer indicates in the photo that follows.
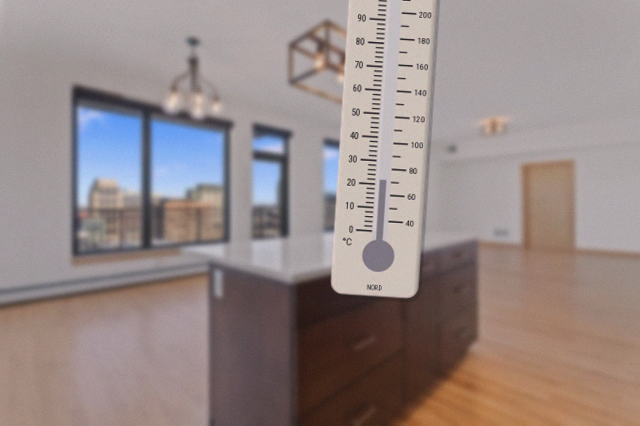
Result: 22 °C
